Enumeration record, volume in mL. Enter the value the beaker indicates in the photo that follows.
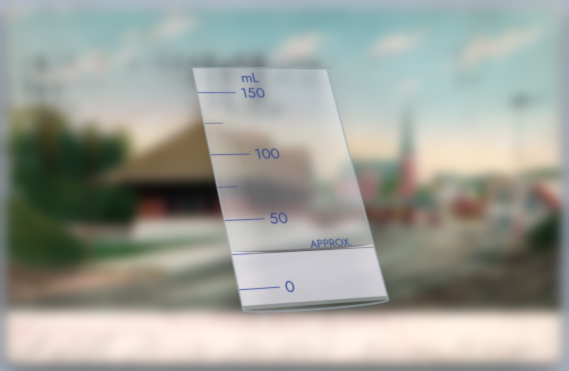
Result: 25 mL
